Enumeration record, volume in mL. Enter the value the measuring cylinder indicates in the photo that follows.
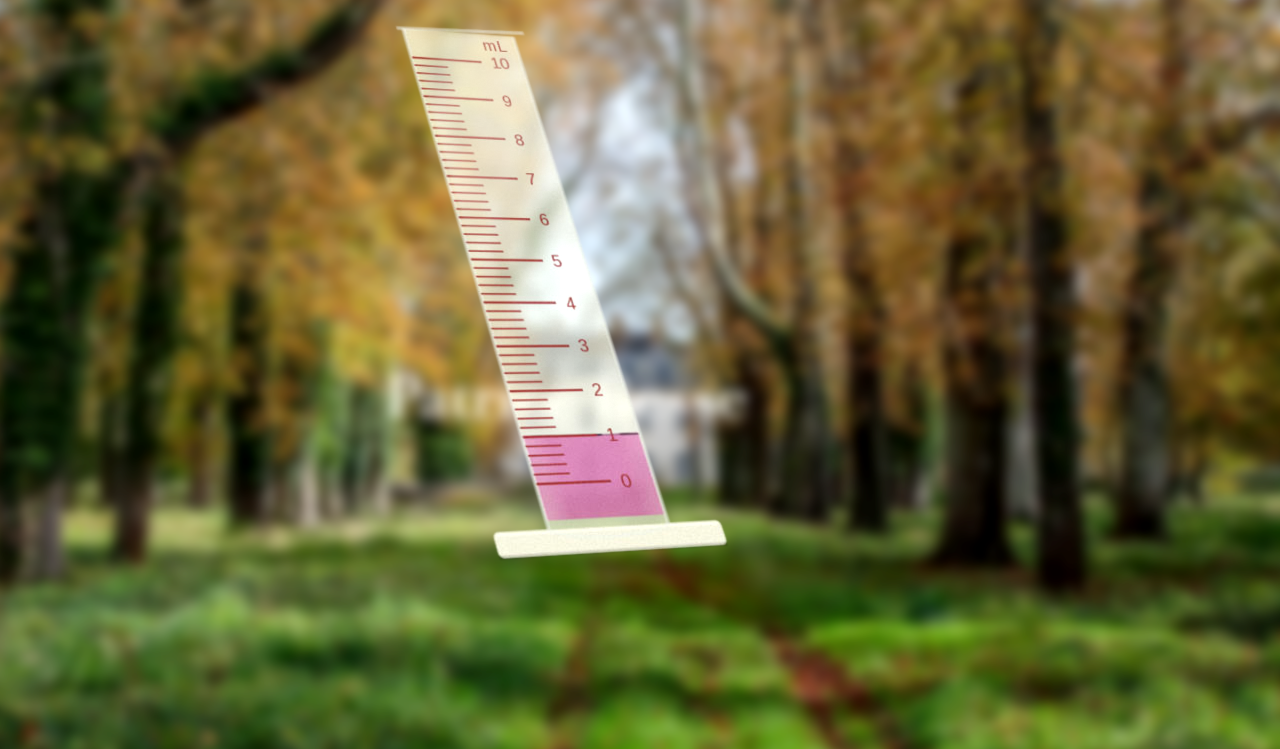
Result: 1 mL
